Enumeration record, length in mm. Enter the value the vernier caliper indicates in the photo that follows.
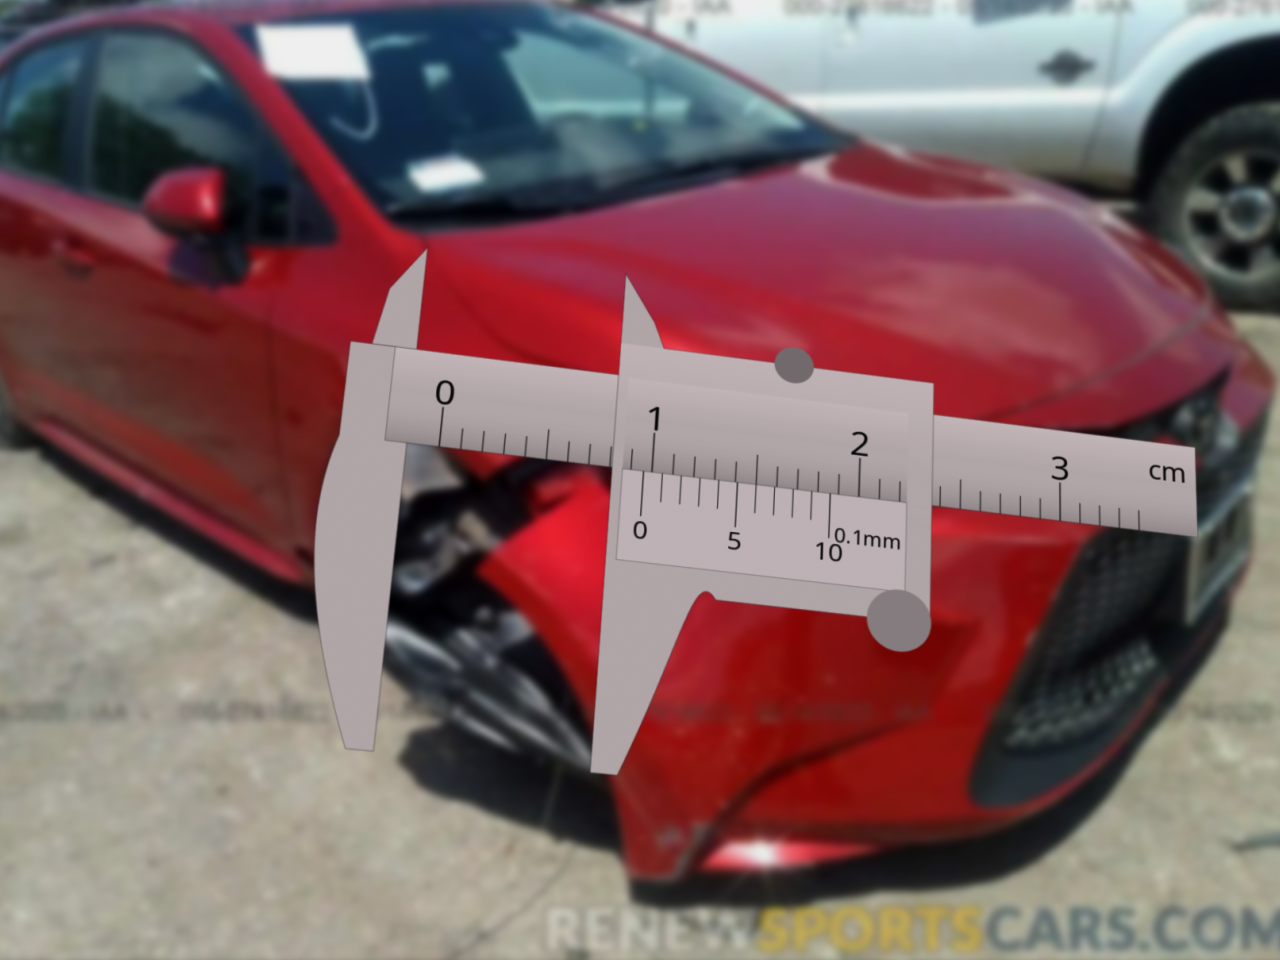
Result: 9.6 mm
